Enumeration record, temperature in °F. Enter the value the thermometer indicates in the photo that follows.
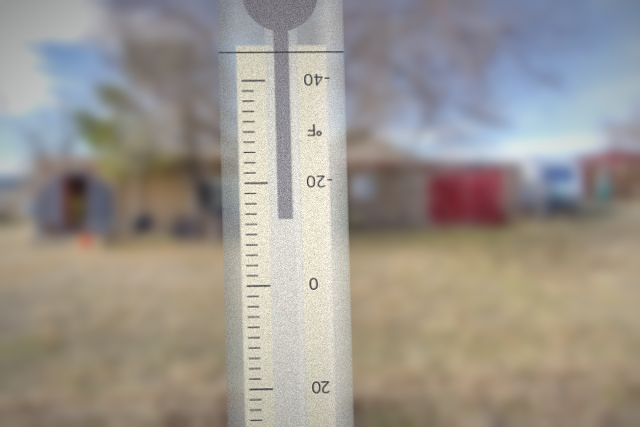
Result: -13 °F
